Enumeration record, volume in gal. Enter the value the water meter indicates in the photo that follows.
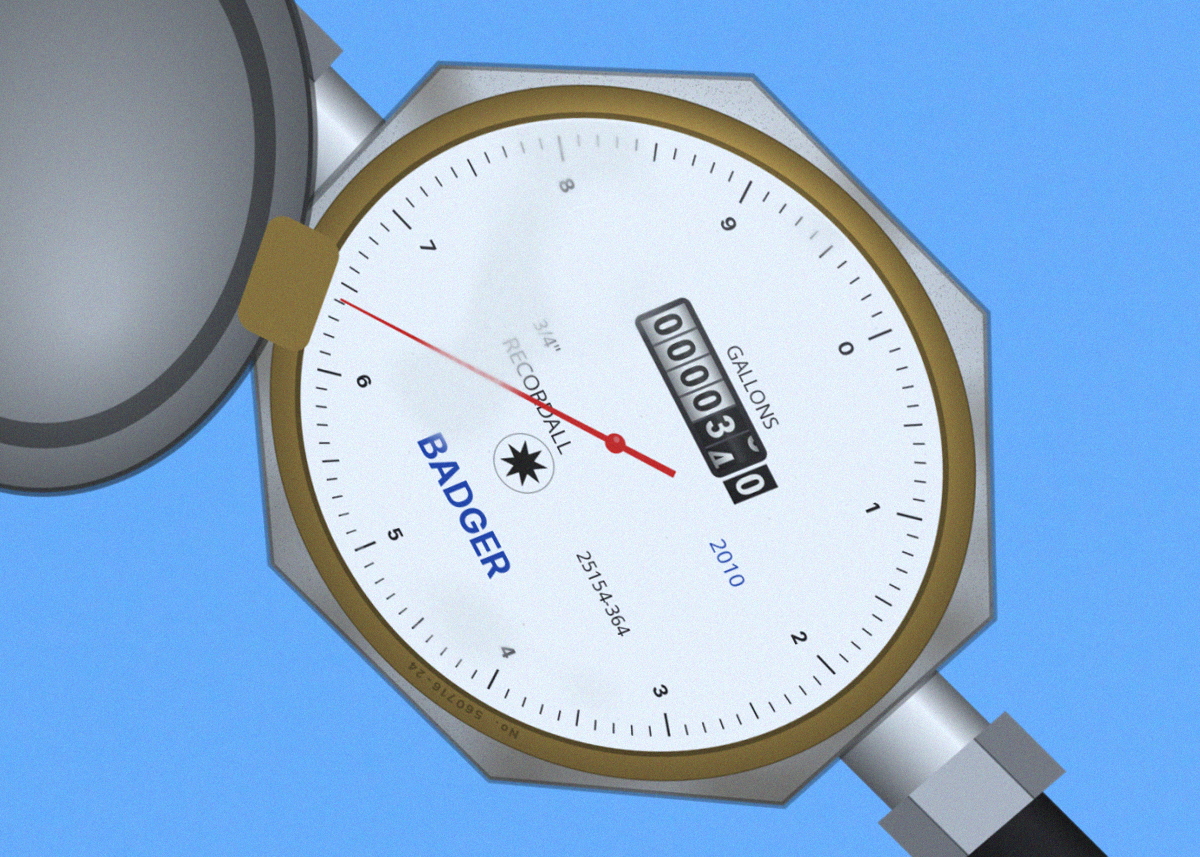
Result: 336.4 gal
